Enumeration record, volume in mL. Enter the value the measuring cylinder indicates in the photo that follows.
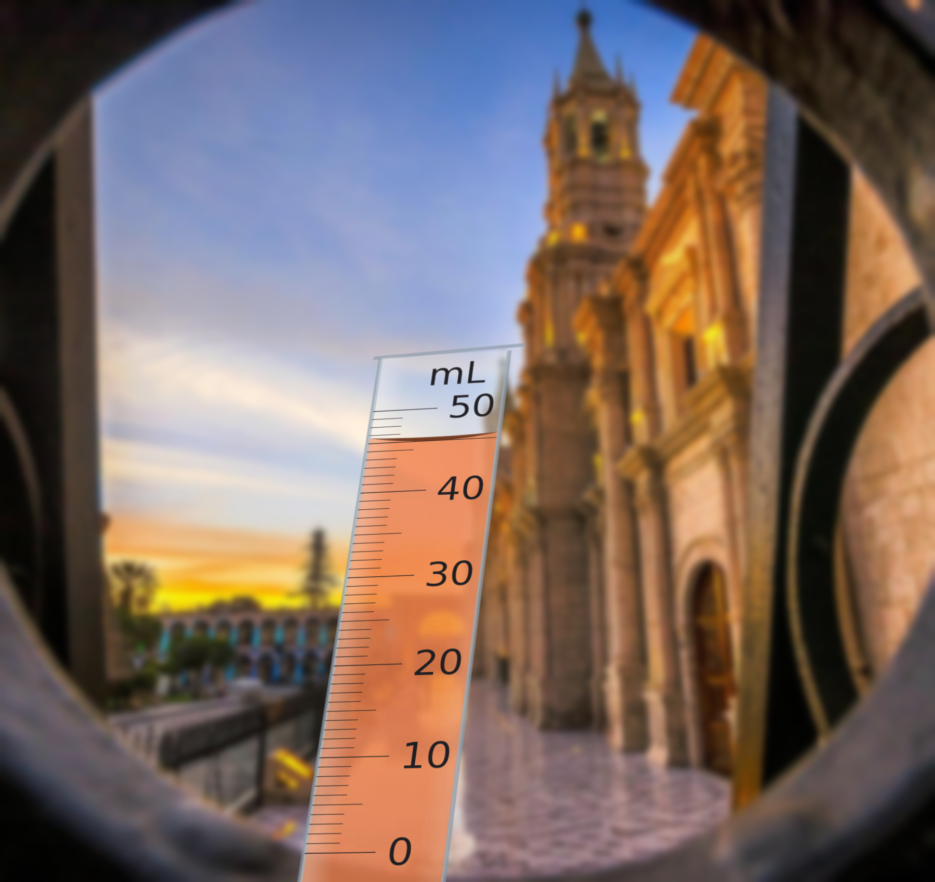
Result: 46 mL
